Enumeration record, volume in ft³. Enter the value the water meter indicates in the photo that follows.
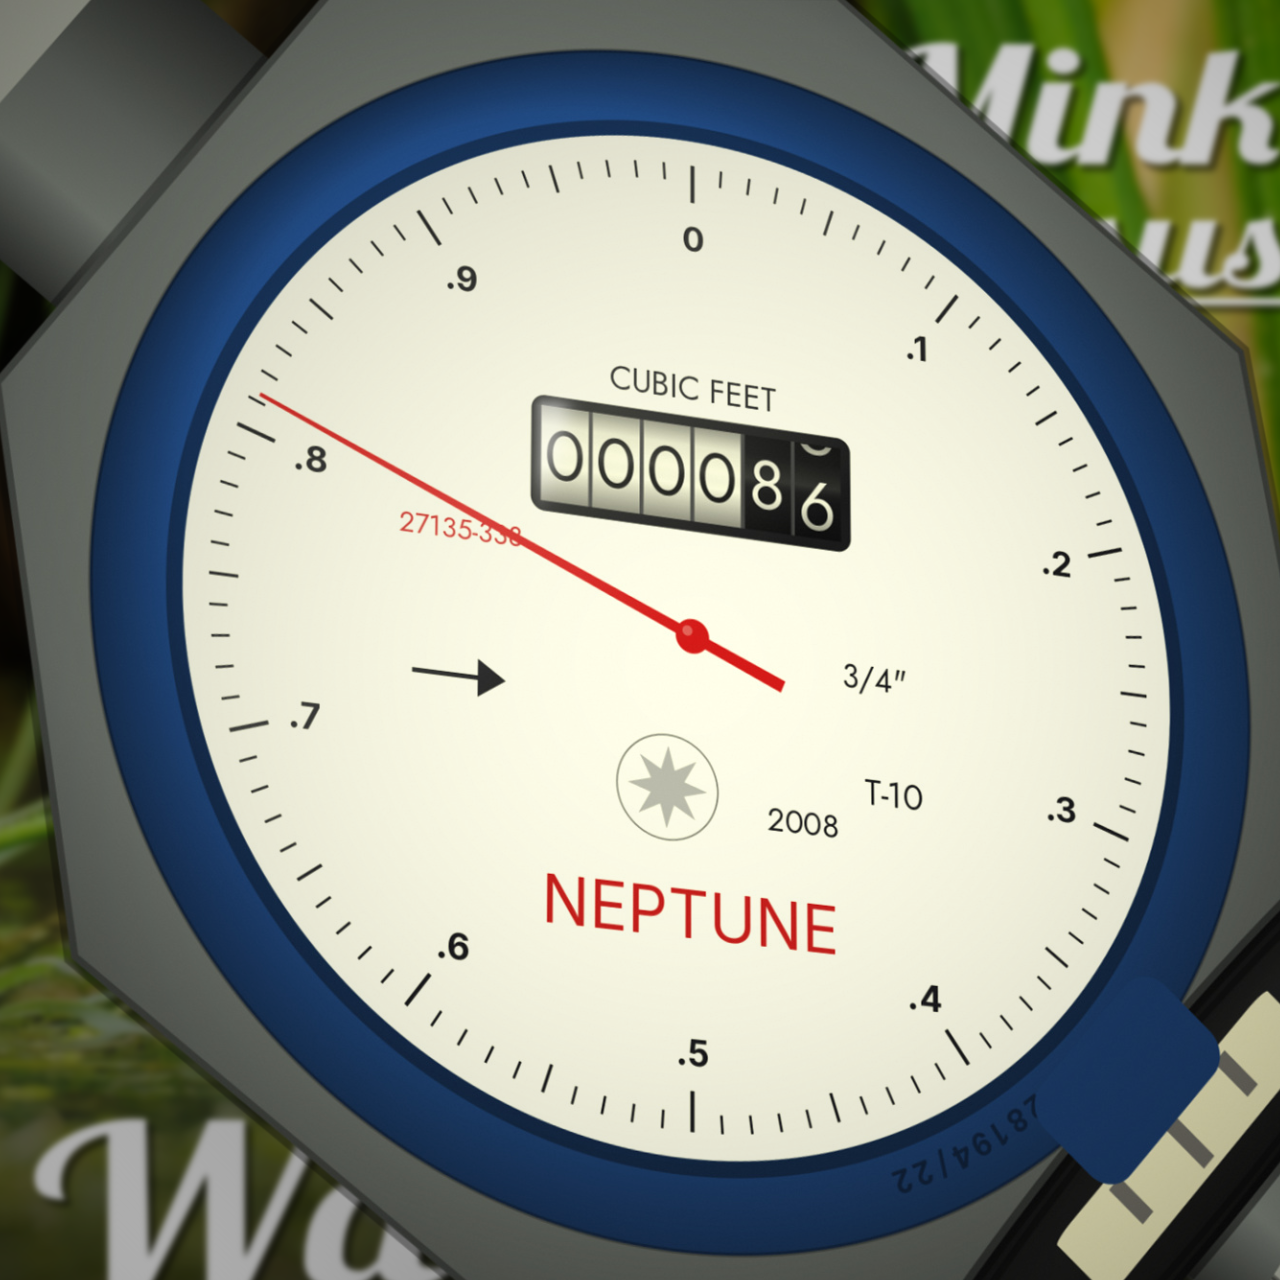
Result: 85.81 ft³
